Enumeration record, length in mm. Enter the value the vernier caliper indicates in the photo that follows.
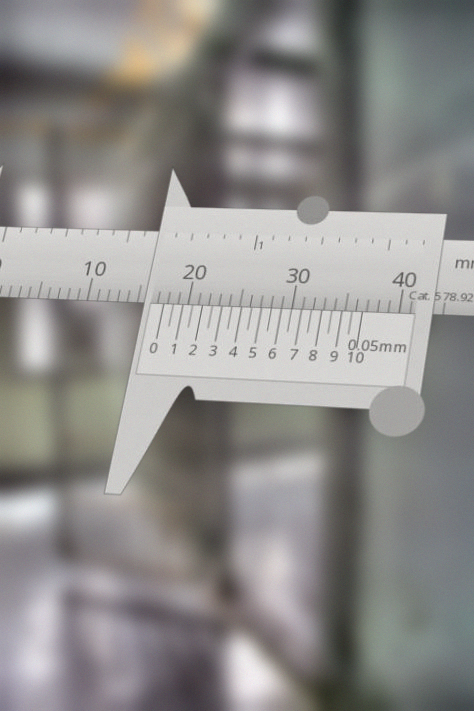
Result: 17.6 mm
